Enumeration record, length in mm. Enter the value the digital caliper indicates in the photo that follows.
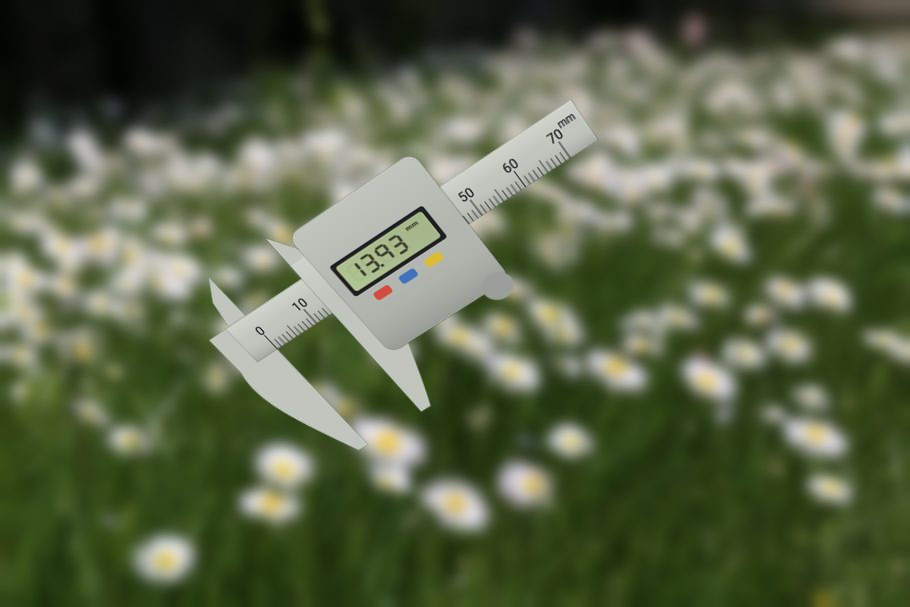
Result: 13.93 mm
